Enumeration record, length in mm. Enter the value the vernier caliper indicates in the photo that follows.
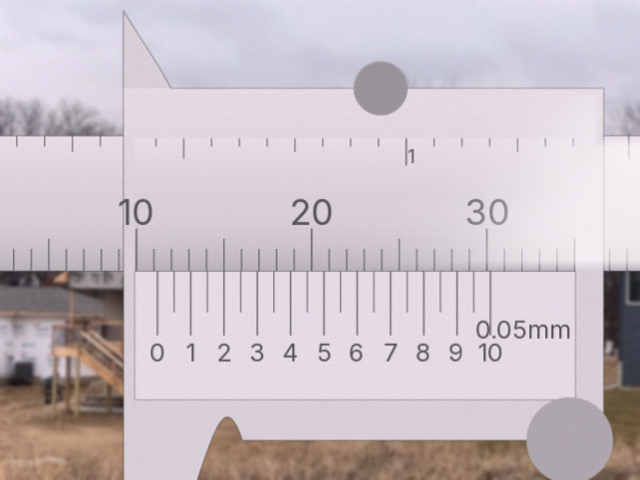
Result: 11.2 mm
